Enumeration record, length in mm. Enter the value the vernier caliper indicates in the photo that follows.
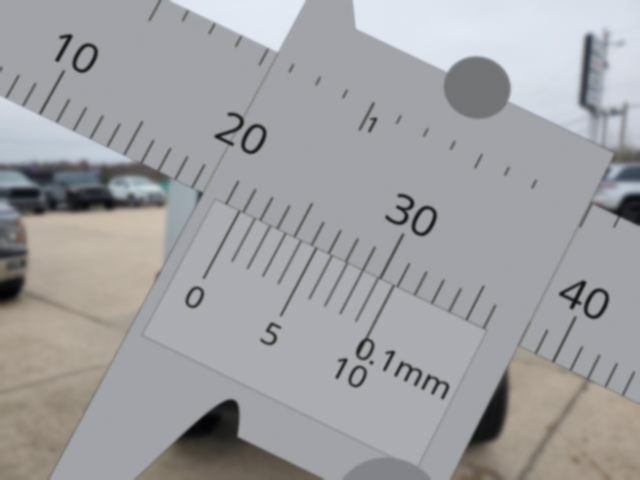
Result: 21.8 mm
